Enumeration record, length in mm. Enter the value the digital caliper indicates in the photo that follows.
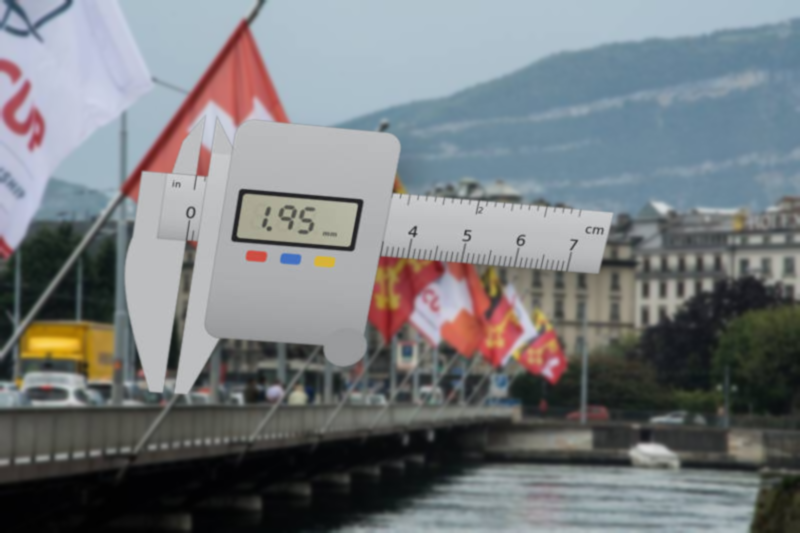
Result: 1.95 mm
